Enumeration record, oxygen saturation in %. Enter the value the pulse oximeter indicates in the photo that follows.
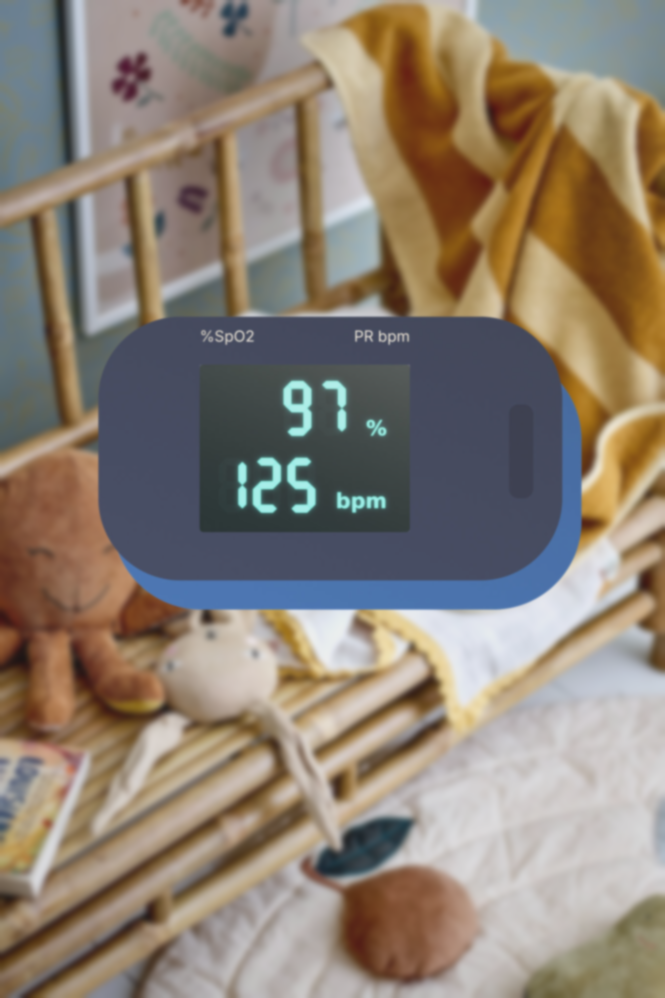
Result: 97 %
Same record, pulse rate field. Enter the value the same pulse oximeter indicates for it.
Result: 125 bpm
